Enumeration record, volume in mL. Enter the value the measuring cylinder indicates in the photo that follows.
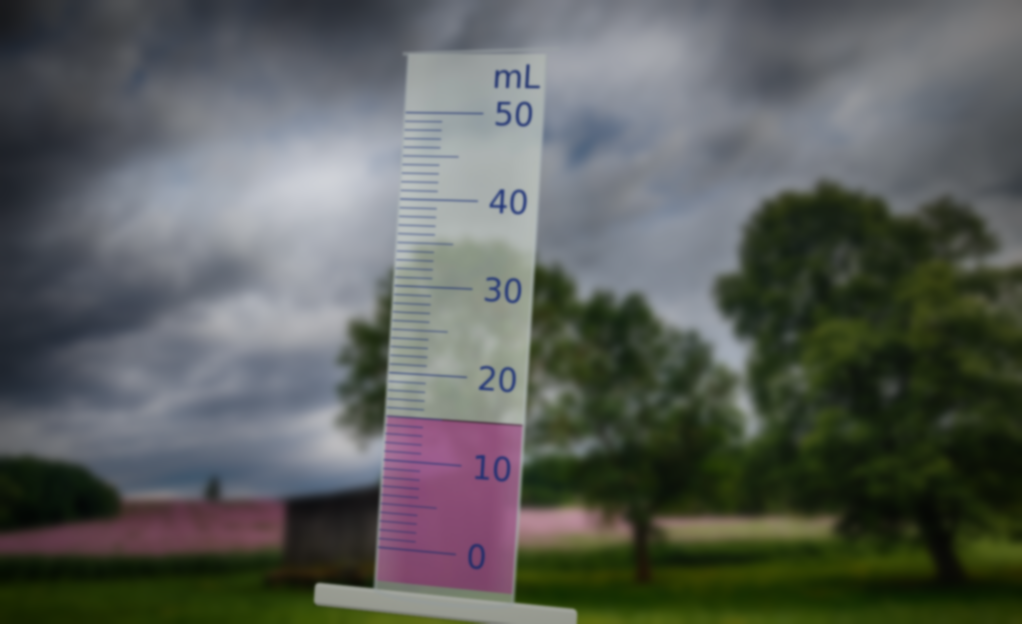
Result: 15 mL
